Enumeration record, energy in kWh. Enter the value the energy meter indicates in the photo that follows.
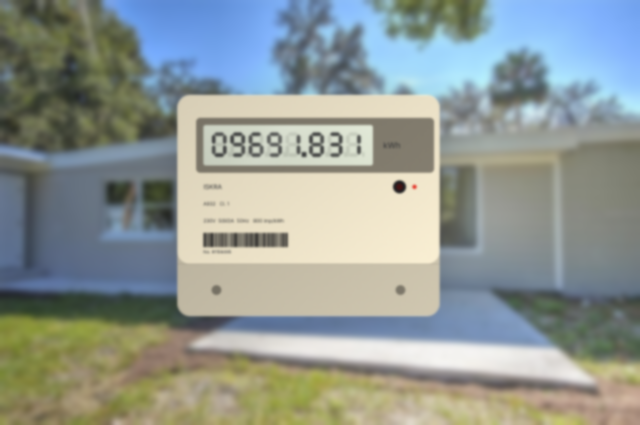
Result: 9691.831 kWh
